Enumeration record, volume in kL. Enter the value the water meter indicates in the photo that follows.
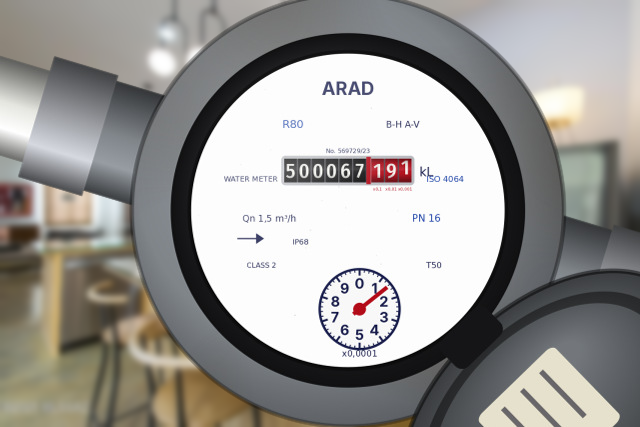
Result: 500067.1911 kL
